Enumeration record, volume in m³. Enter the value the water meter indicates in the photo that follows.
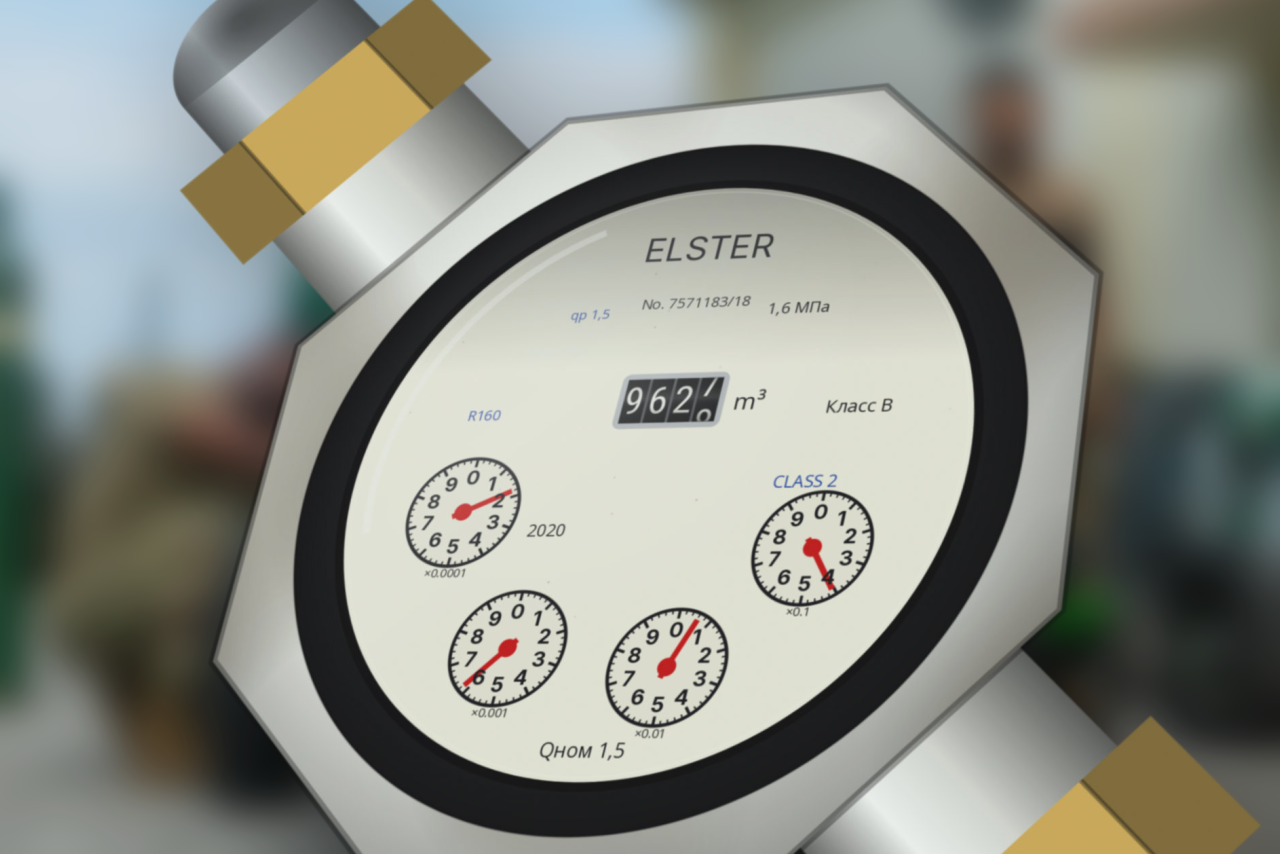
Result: 9627.4061 m³
